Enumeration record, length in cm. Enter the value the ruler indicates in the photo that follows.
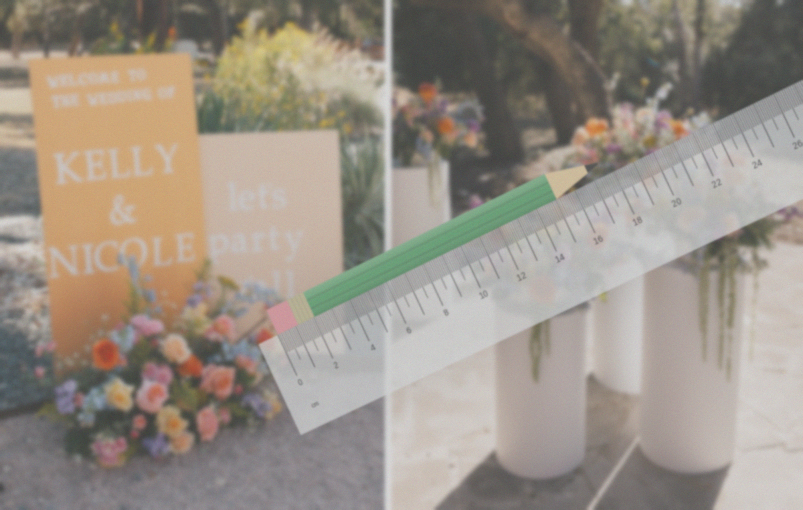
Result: 17.5 cm
